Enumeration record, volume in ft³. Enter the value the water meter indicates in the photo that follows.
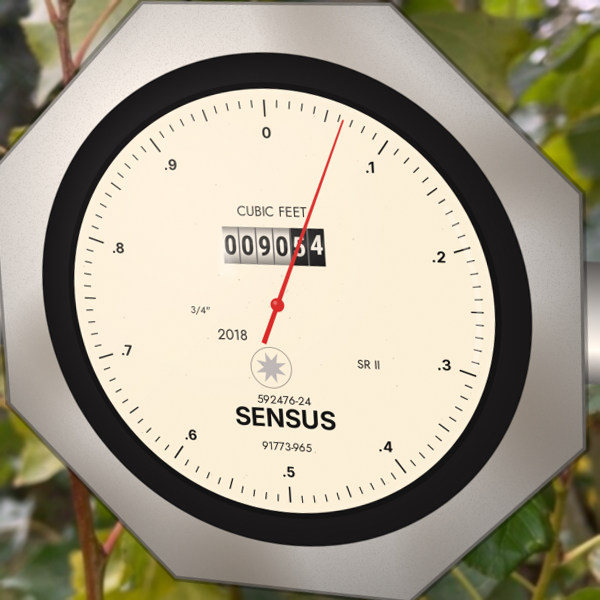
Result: 9054.06 ft³
